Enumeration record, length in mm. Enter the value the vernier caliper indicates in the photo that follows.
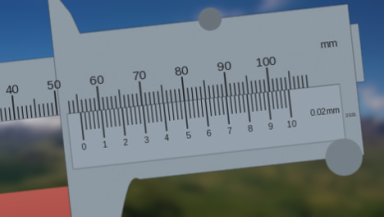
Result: 55.5 mm
